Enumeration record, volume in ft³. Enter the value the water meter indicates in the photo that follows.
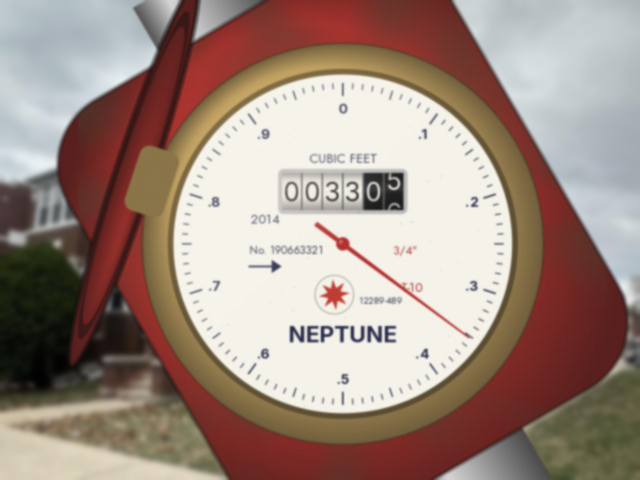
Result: 3305.35 ft³
